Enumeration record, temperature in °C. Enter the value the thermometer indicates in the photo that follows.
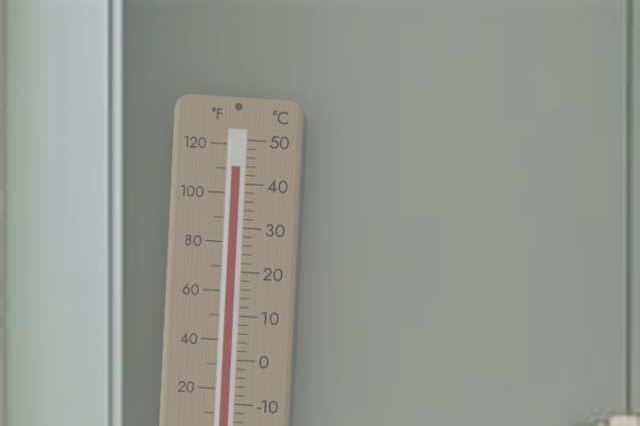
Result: 44 °C
